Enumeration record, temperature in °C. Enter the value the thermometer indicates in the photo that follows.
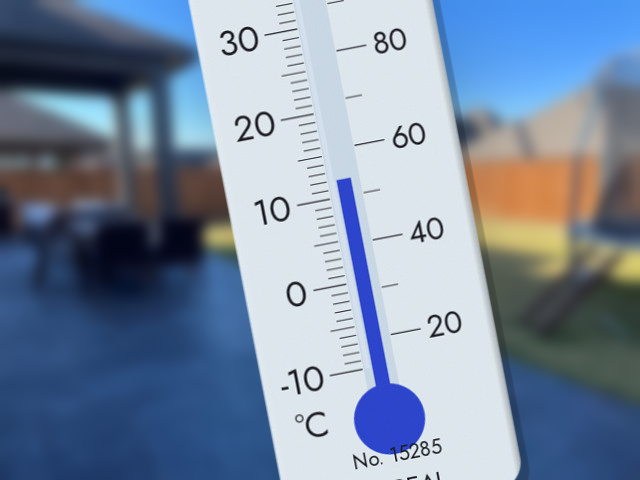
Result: 12 °C
